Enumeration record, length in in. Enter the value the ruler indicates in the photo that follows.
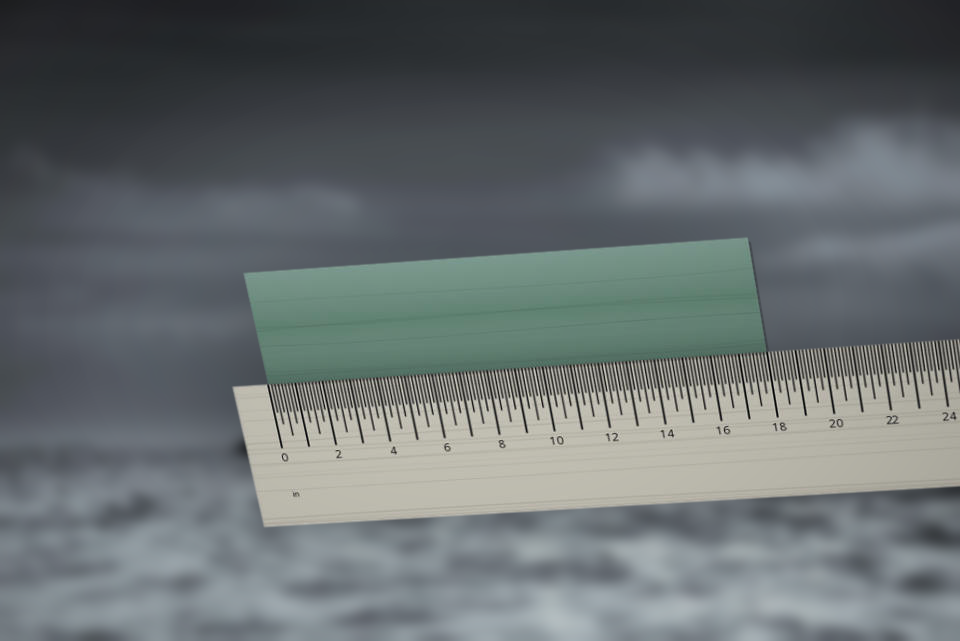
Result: 18 in
